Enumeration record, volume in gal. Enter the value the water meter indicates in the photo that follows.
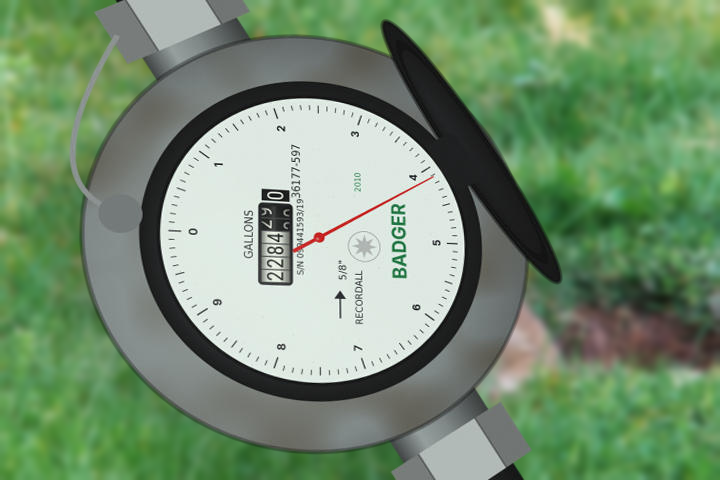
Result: 2284294.1 gal
